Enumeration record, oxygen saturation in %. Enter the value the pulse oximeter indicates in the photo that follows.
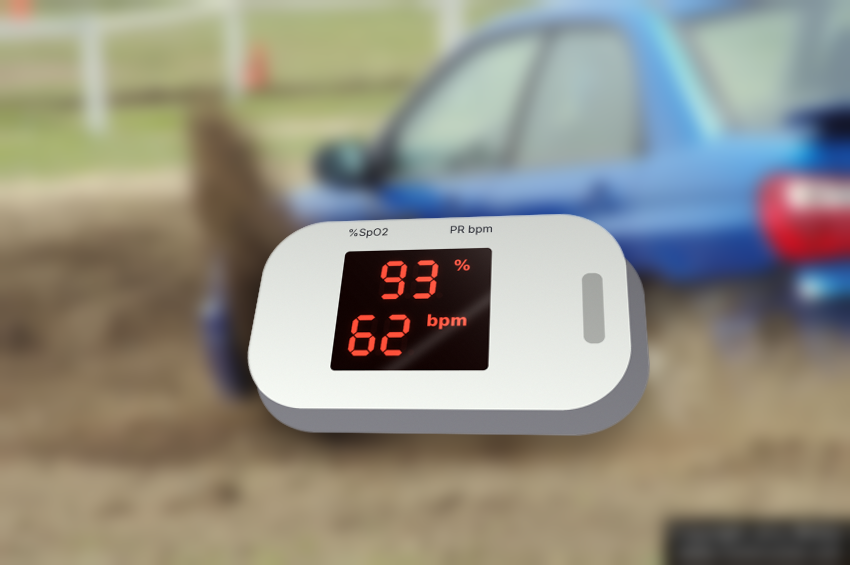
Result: 93 %
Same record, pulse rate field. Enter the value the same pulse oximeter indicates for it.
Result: 62 bpm
